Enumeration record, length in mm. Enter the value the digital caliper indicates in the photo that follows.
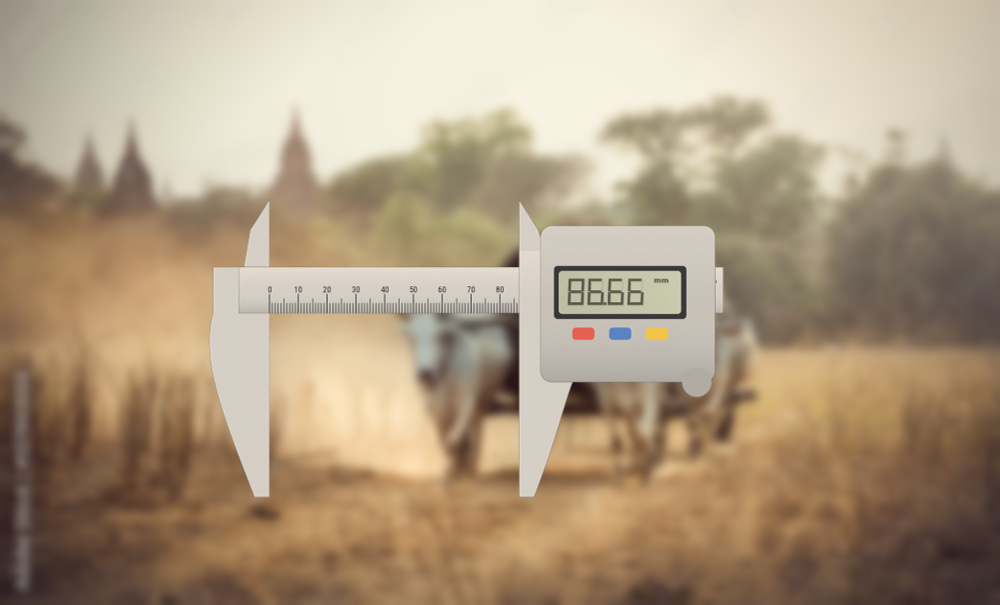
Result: 86.66 mm
